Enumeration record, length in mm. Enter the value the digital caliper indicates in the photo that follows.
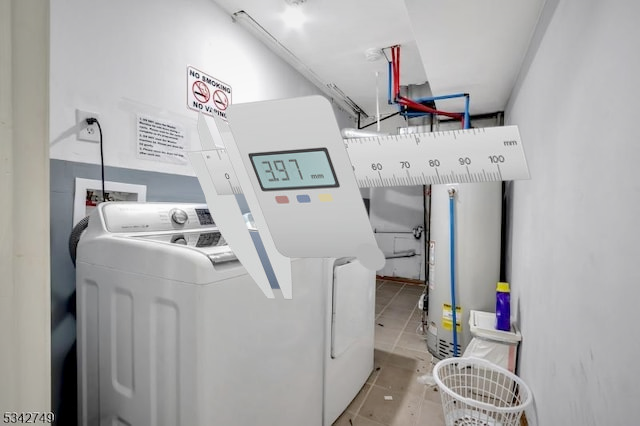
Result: 3.97 mm
